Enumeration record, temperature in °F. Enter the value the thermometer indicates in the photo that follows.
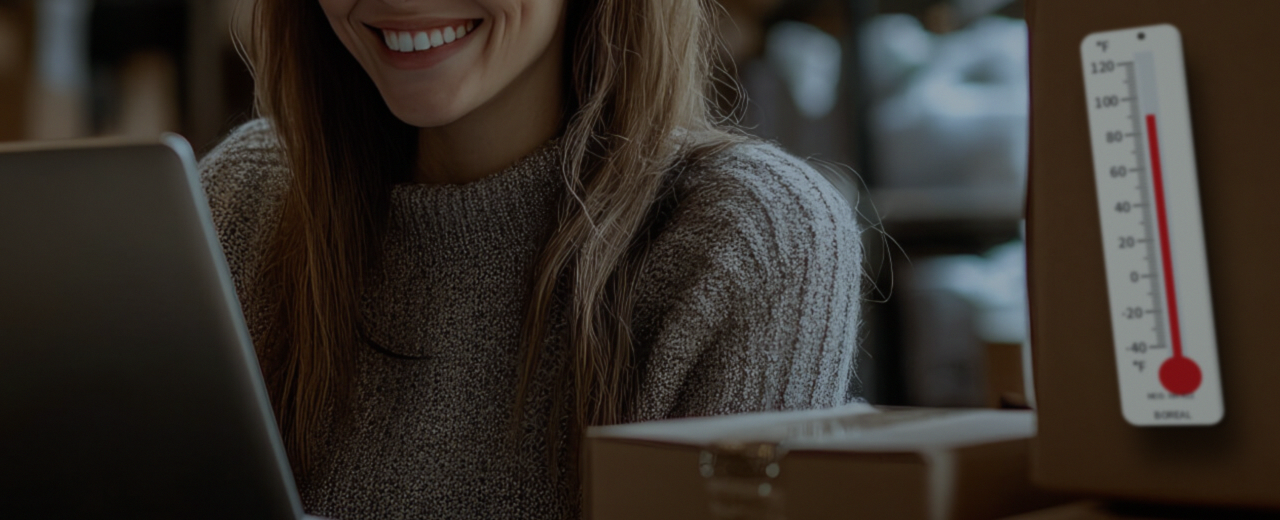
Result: 90 °F
